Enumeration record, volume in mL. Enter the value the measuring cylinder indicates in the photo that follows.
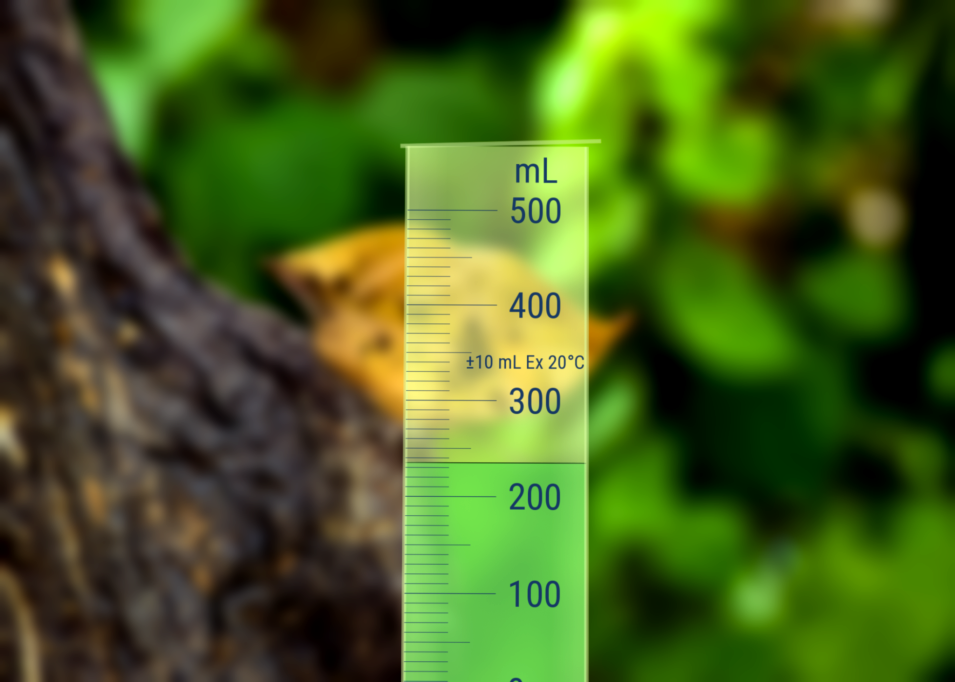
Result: 235 mL
